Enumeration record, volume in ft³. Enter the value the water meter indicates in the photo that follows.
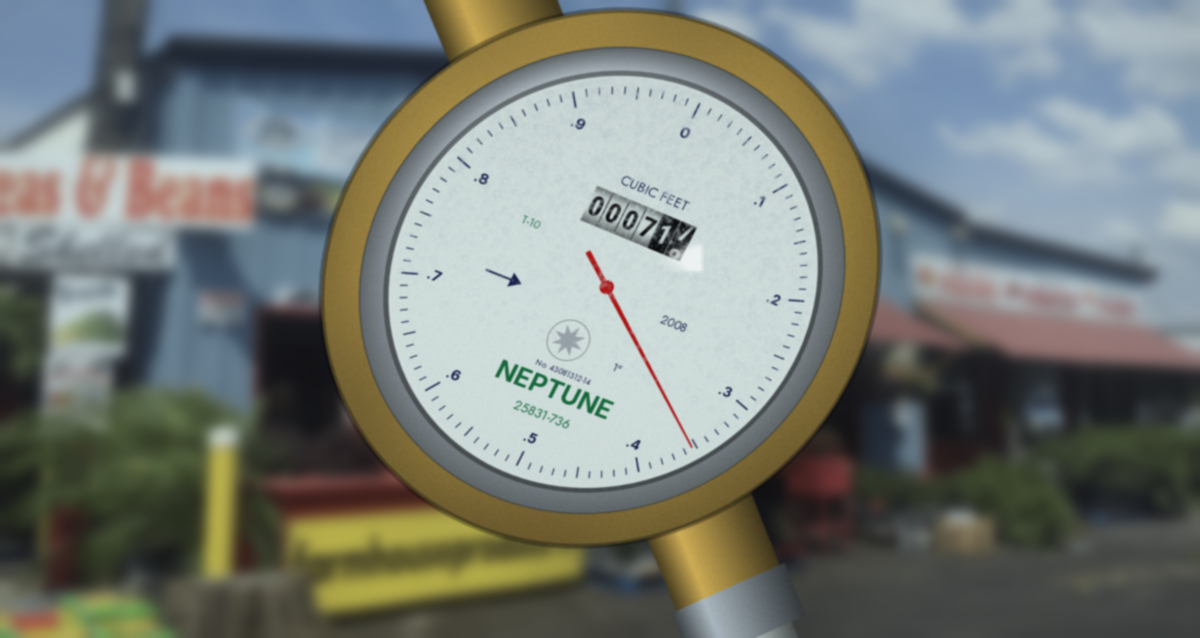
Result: 717.35 ft³
